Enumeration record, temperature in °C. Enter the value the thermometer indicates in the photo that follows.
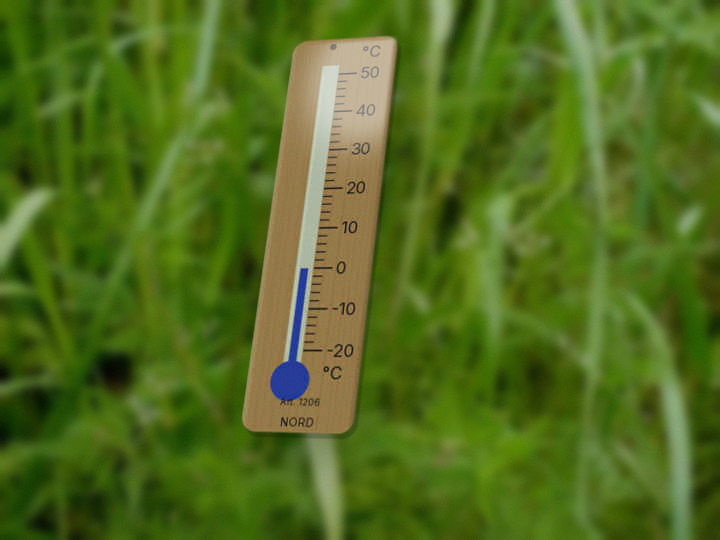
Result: 0 °C
